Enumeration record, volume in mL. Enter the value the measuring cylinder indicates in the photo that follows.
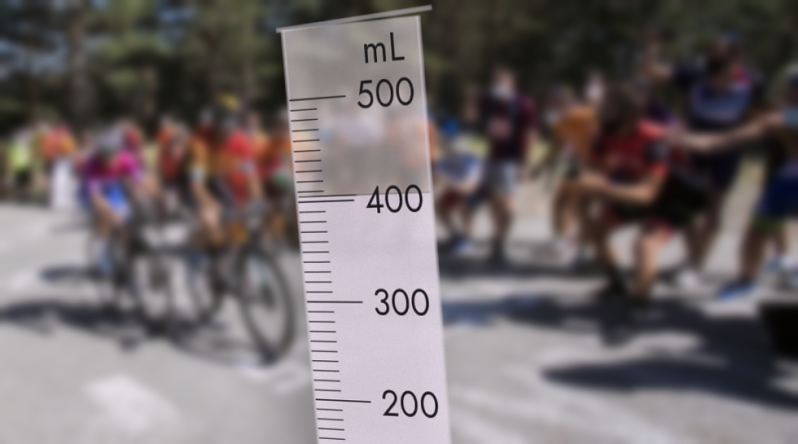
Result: 405 mL
